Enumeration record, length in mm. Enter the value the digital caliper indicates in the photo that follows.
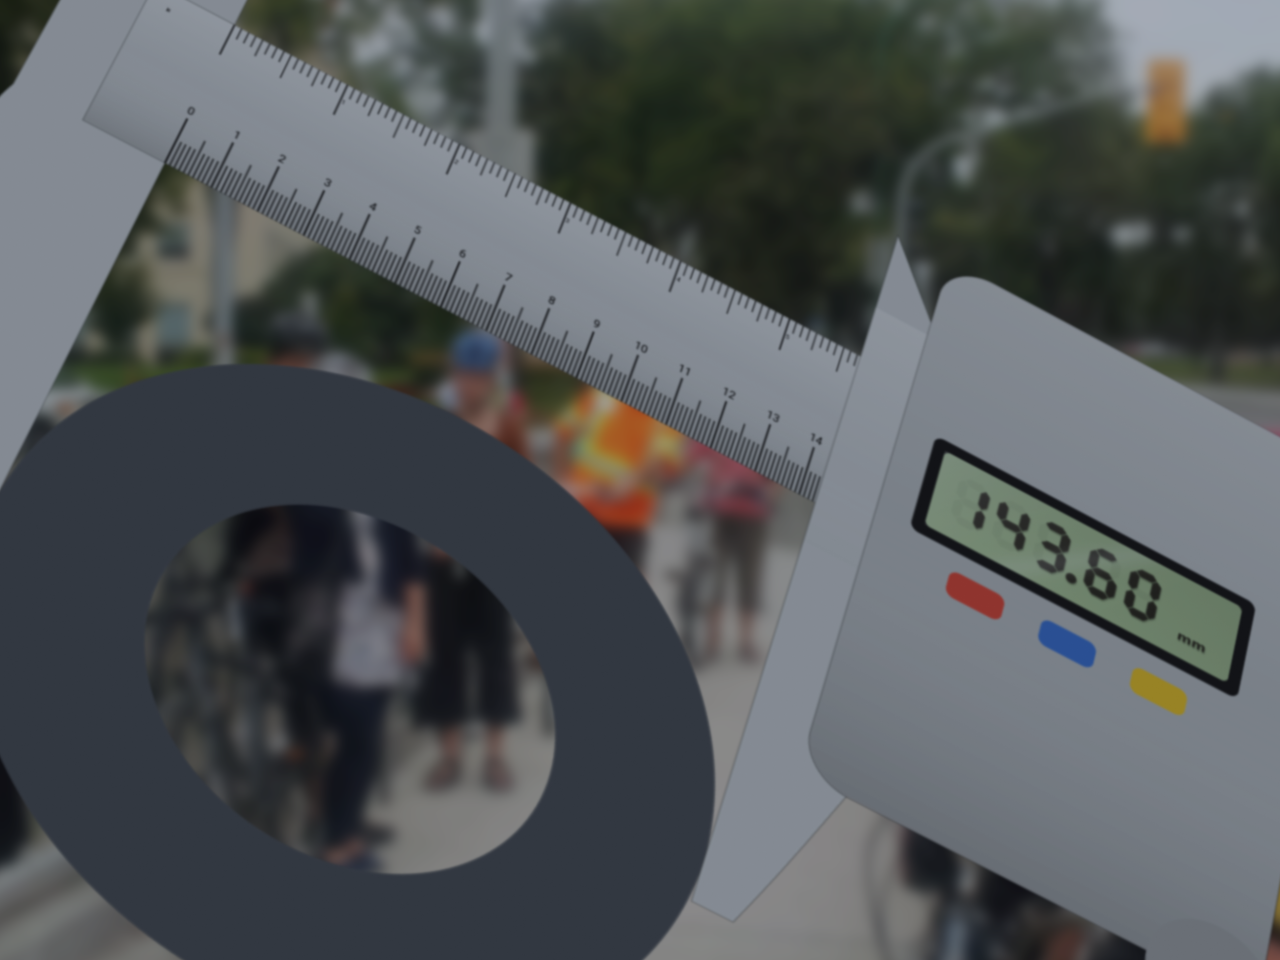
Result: 143.60 mm
